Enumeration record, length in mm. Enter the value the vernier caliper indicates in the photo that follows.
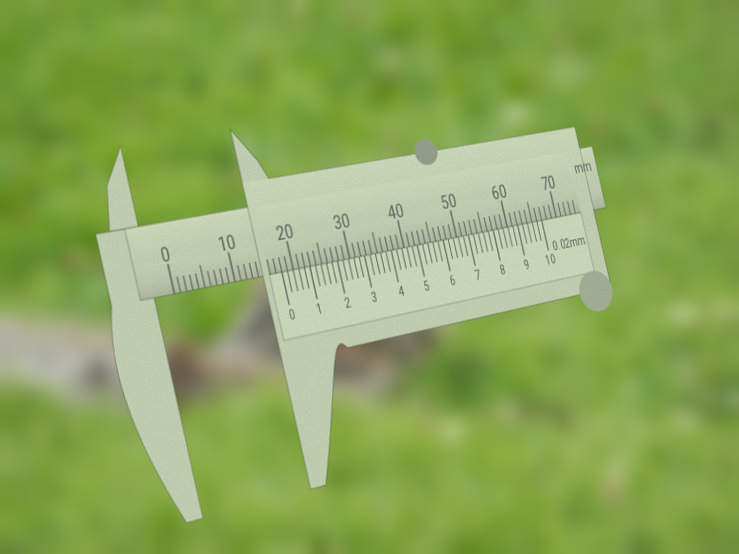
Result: 18.0 mm
